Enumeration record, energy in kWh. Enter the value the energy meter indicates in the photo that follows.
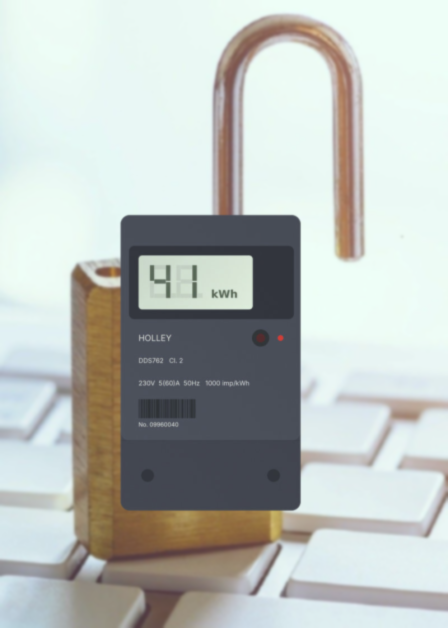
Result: 41 kWh
